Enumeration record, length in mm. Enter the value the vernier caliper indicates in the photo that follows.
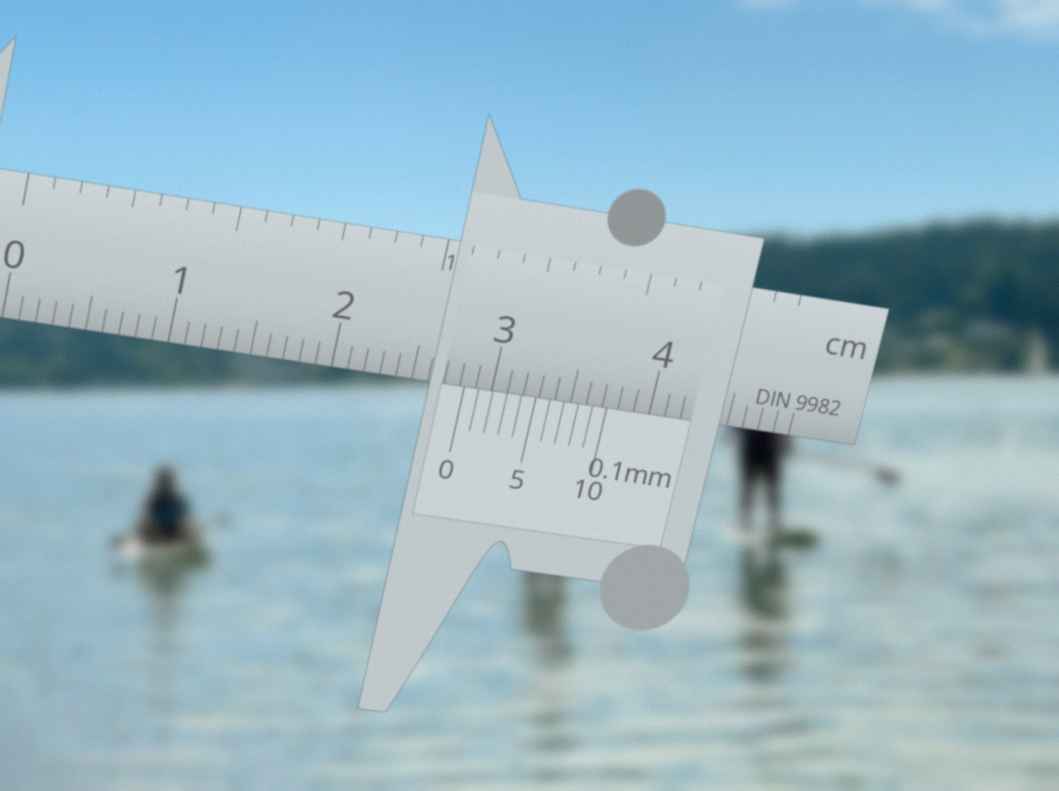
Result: 28.3 mm
